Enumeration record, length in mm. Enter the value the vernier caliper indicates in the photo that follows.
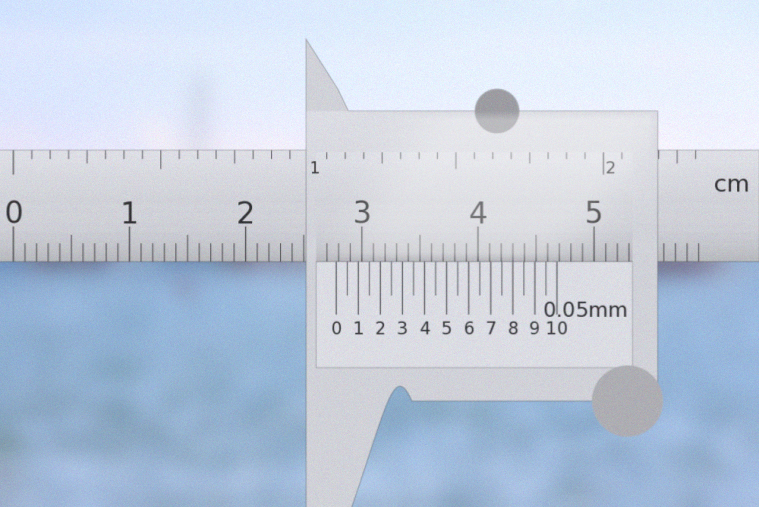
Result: 27.8 mm
